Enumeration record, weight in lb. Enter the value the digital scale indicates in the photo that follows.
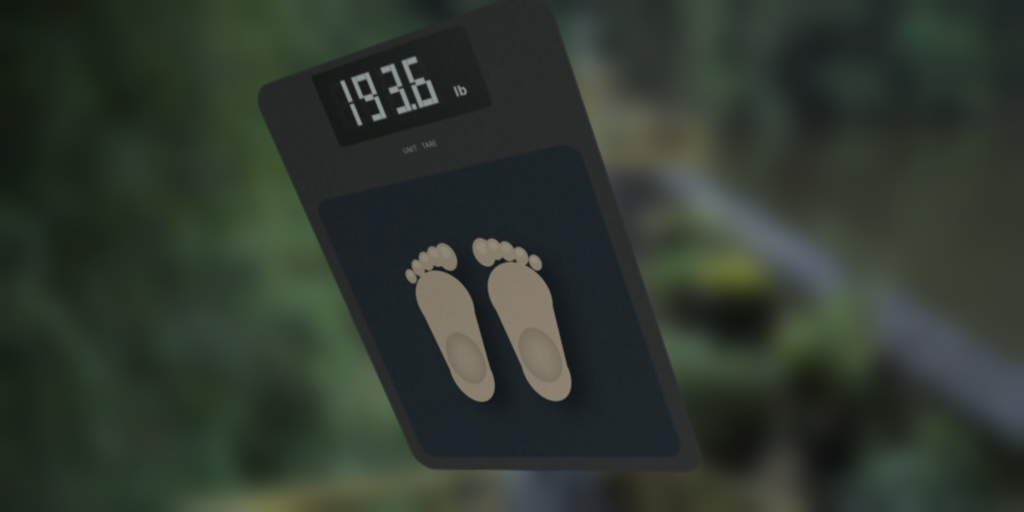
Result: 193.6 lb
